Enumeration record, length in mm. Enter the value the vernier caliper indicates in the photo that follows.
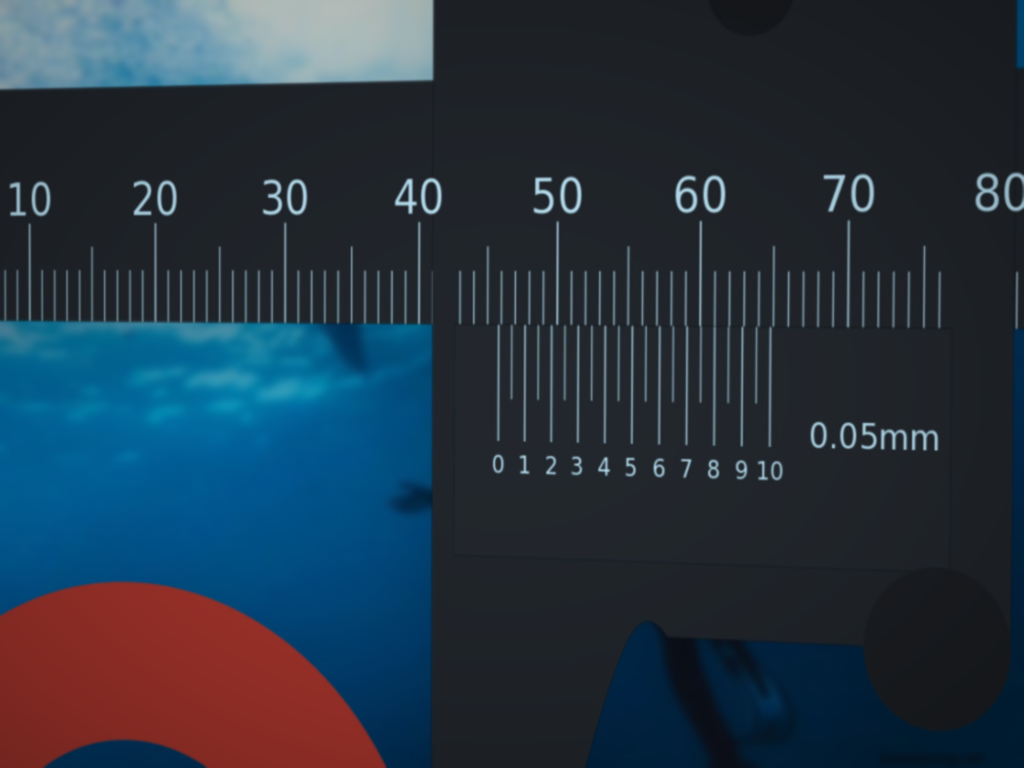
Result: 45.8 mm
